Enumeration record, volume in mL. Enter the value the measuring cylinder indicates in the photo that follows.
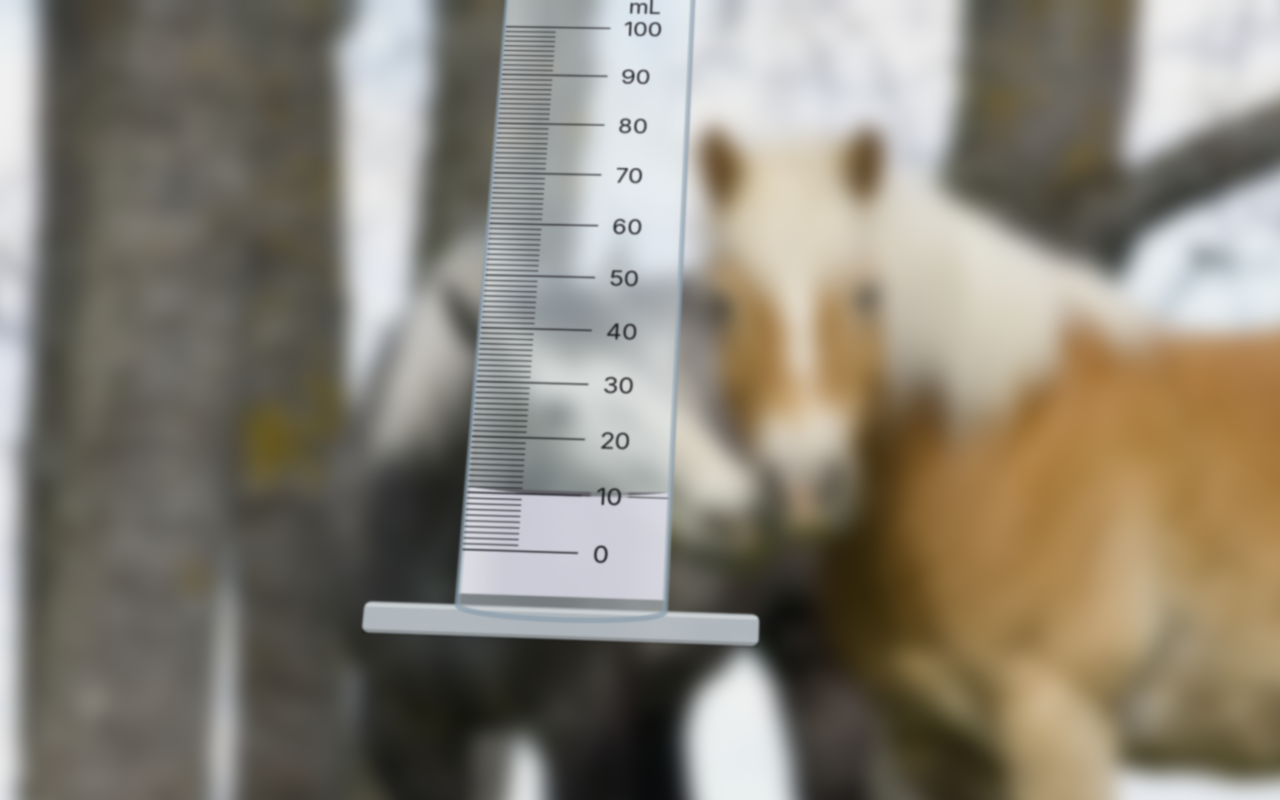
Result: 10 mL
